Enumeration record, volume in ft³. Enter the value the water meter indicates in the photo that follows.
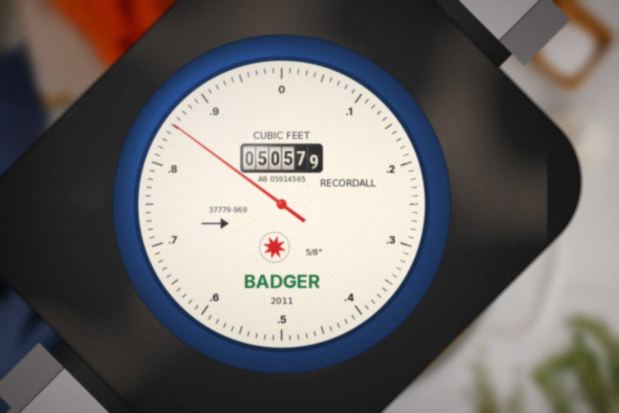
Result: 50578.85 ft³
